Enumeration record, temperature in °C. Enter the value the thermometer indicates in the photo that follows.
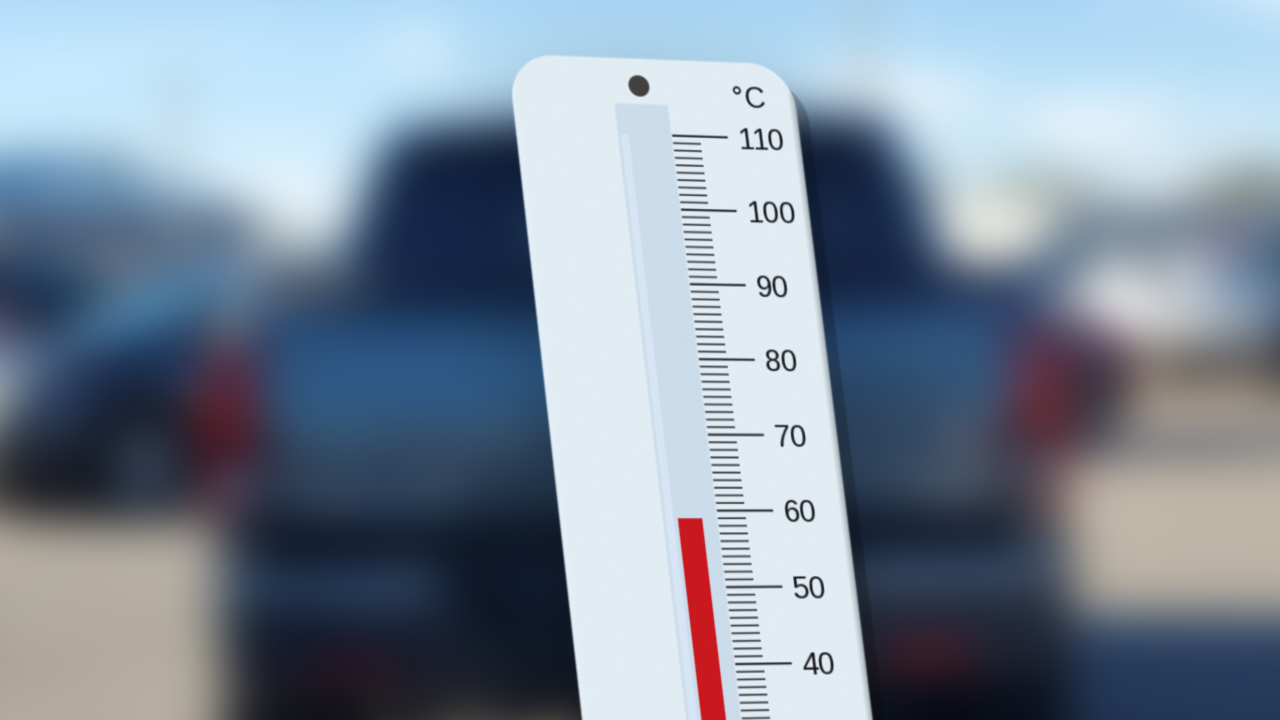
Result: 59 °C
